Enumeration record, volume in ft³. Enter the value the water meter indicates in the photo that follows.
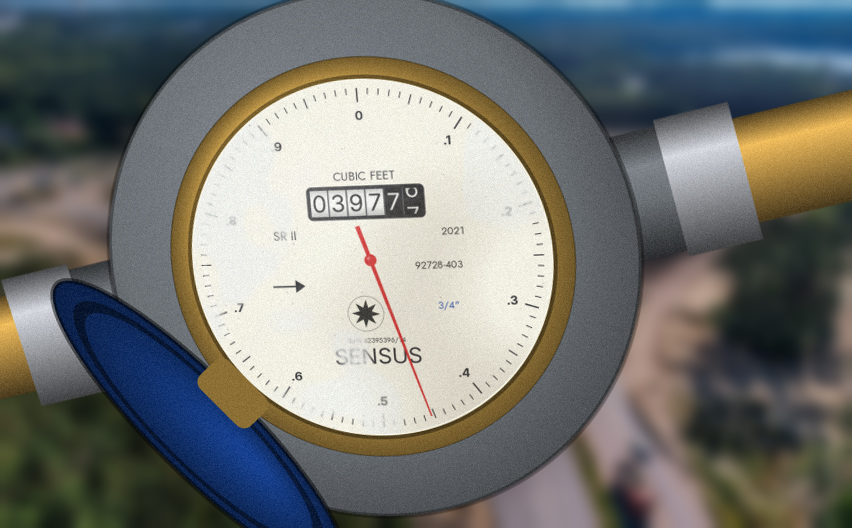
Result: 39776.45 ft³
